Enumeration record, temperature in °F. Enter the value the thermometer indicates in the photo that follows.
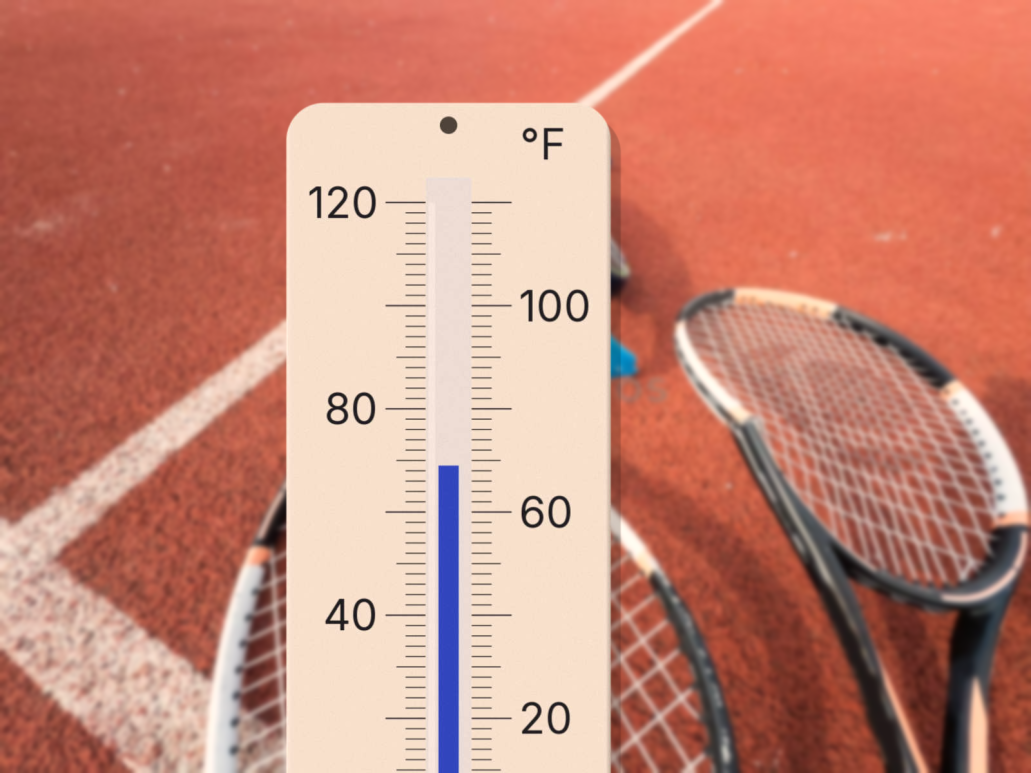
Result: 69 °F
